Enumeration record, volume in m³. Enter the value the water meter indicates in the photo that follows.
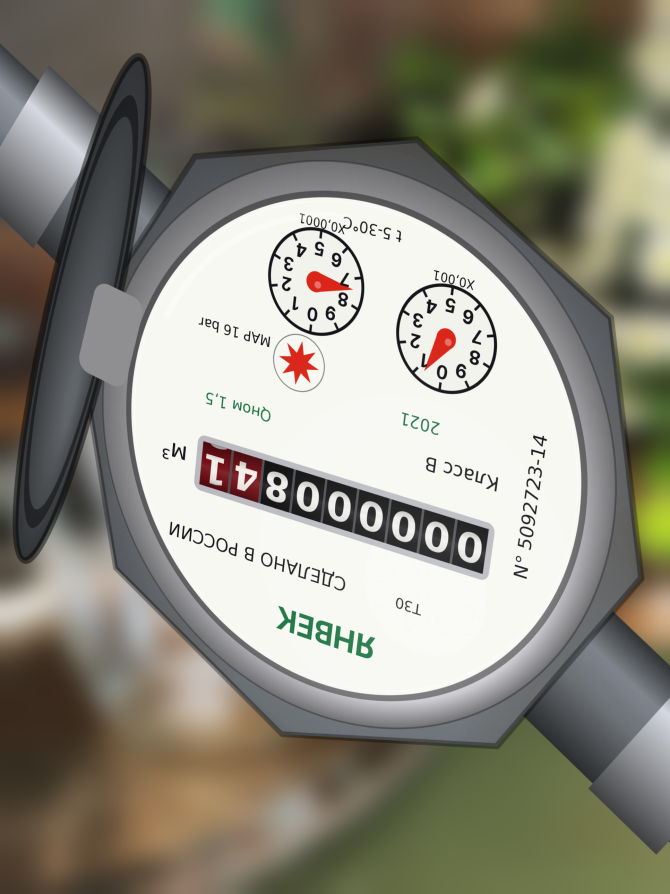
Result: 8.4107 m³
